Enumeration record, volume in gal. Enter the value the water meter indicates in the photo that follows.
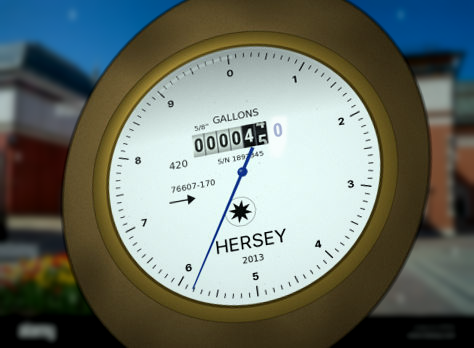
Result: 445.8 gal
